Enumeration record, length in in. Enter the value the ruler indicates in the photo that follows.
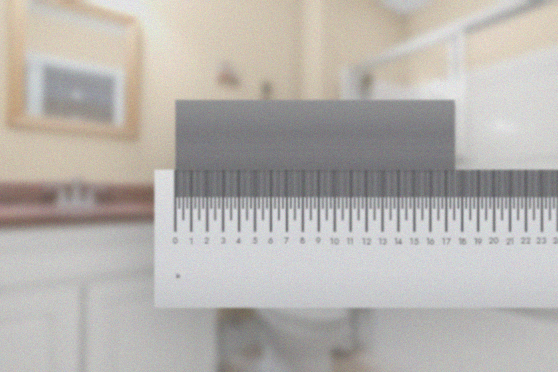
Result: 17.5 in
